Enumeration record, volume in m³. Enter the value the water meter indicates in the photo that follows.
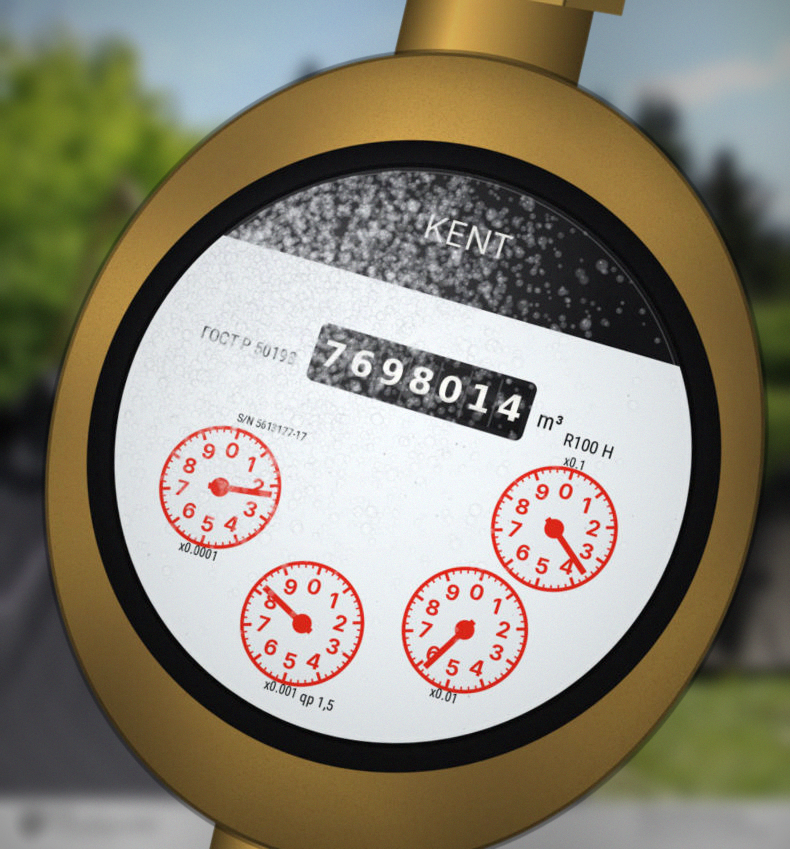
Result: 7698014.3582 m³
